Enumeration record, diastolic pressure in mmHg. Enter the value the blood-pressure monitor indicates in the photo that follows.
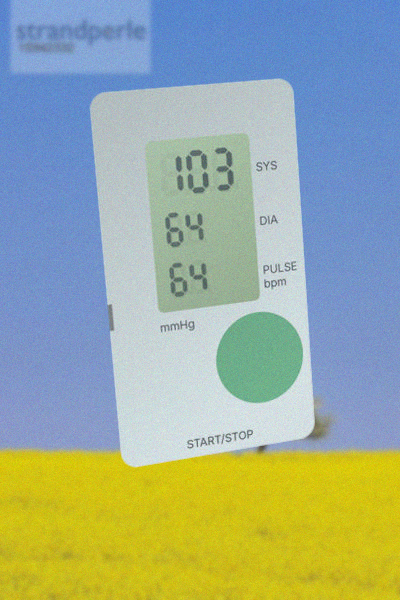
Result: 64 mmHg
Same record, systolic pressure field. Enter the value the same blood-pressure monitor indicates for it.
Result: 103 mmHg
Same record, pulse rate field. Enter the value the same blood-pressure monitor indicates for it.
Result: 64 bpm
